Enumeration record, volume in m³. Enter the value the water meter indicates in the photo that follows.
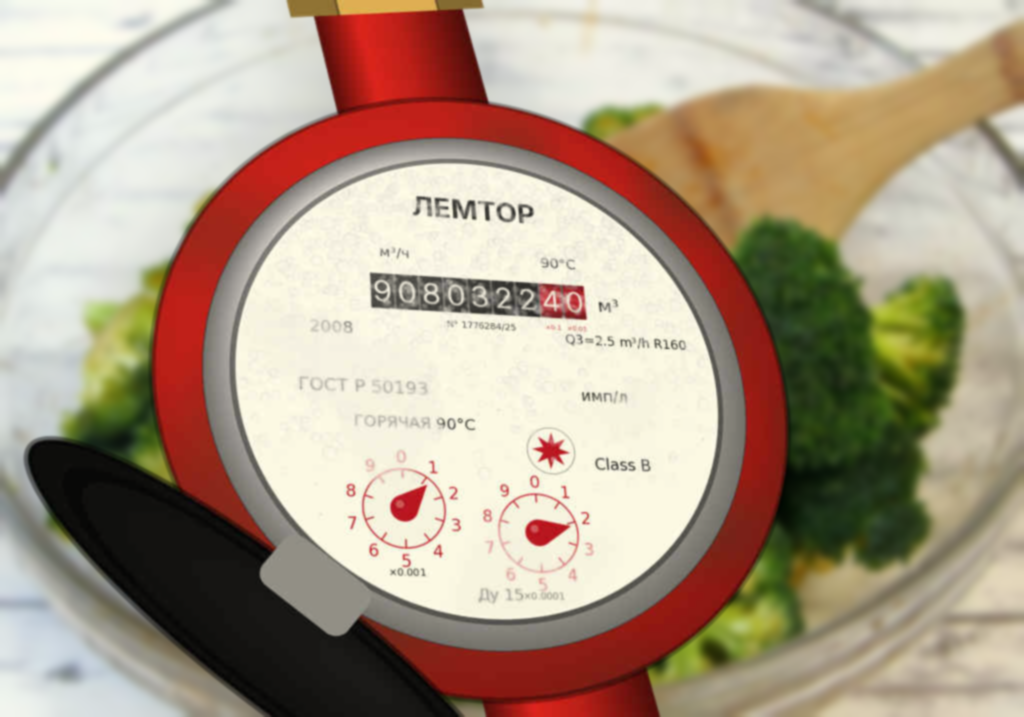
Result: 9080322.4012 m³
